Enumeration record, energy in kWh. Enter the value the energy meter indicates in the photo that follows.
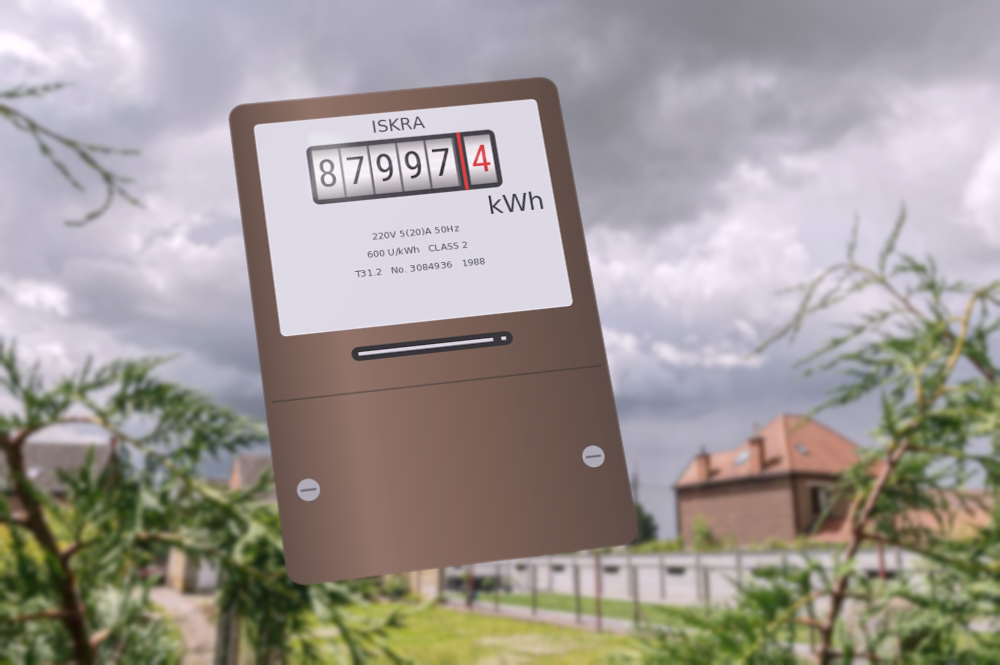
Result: 87997.4 kWh
